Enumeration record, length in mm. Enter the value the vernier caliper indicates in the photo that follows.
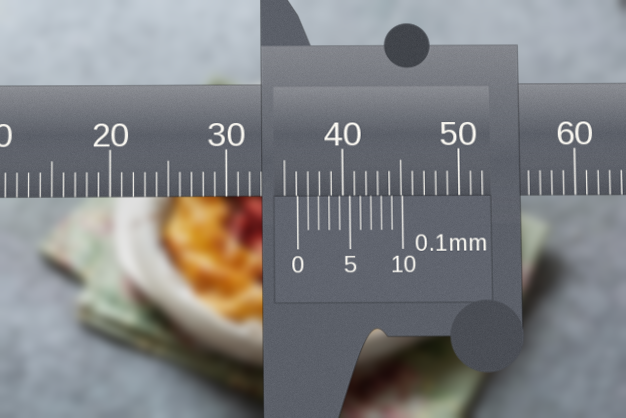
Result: 36.1 mm
